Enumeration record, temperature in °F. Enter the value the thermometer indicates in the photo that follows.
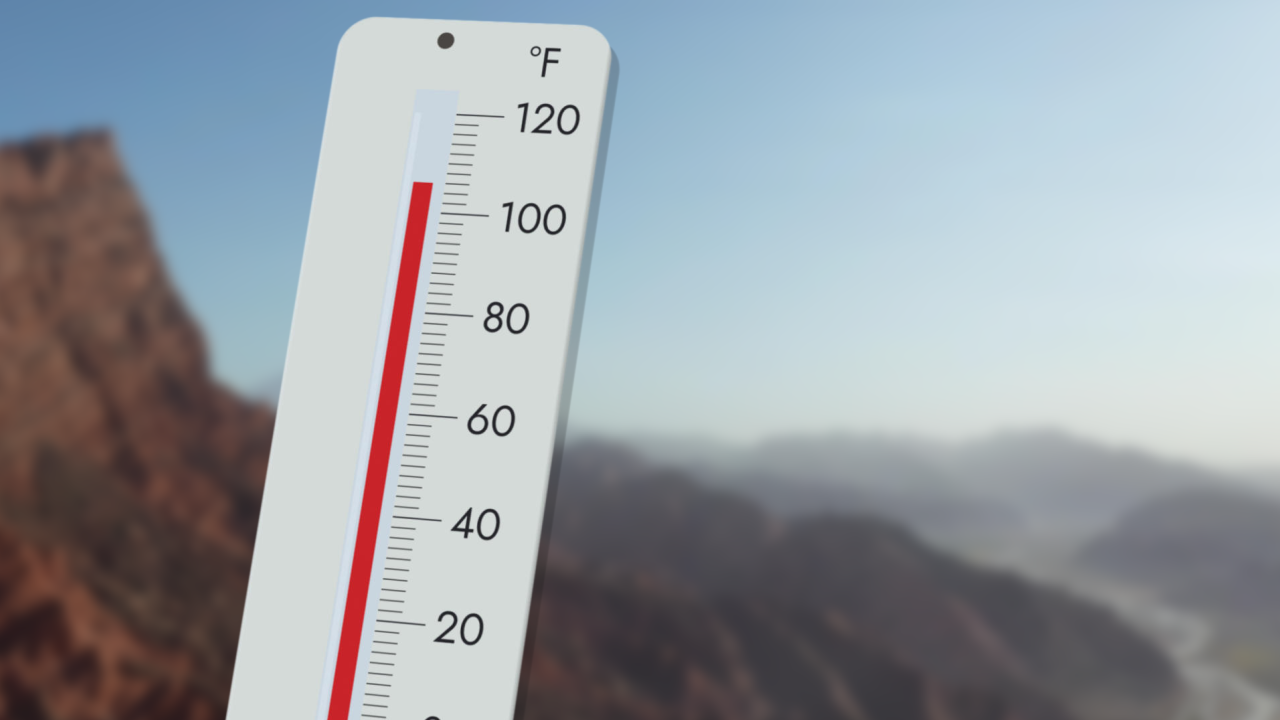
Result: 106 °F
